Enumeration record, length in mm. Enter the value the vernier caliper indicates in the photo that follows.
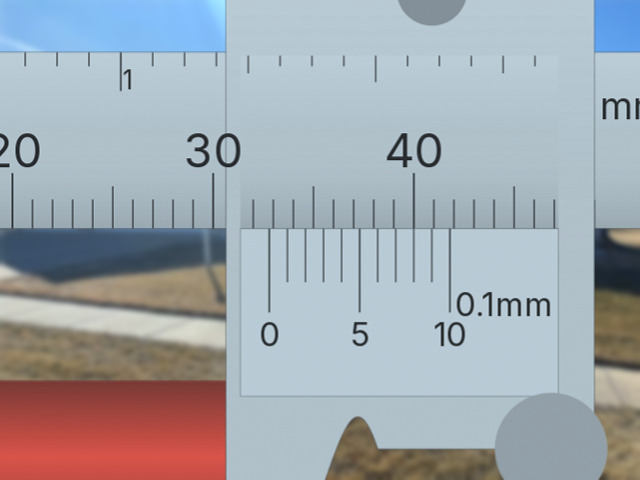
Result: 32.8 mm
